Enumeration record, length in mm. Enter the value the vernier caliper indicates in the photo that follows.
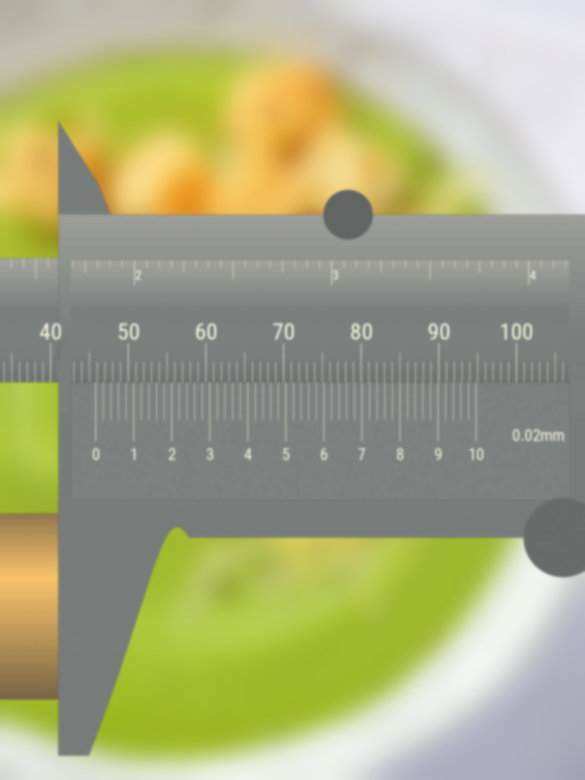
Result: 45.8 mm
